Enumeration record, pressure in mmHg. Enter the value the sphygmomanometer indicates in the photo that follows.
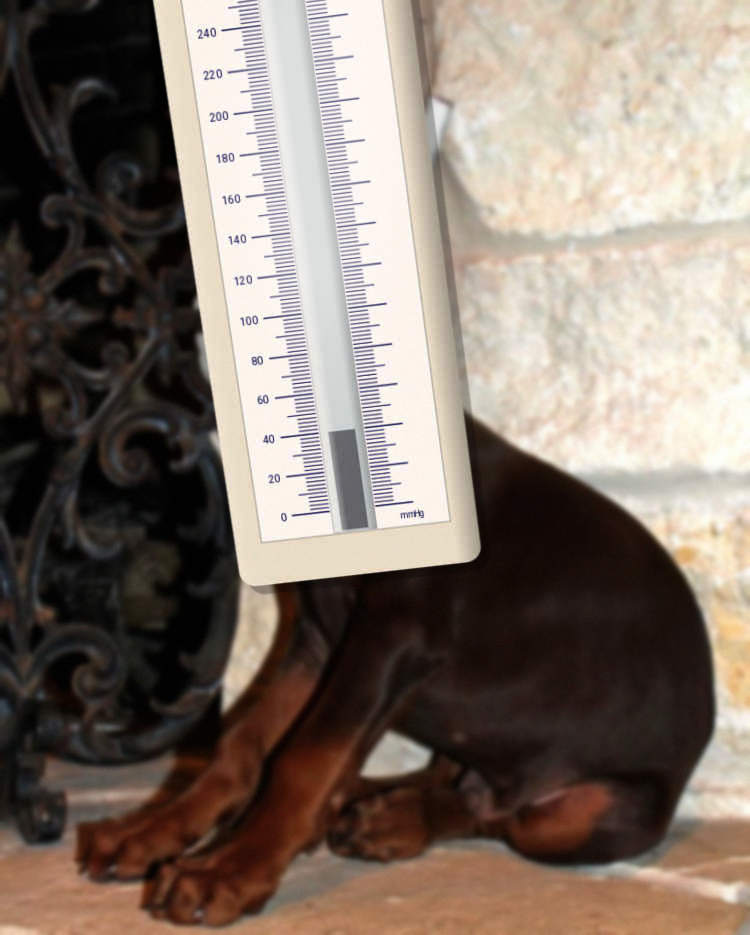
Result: 40 mmHg
